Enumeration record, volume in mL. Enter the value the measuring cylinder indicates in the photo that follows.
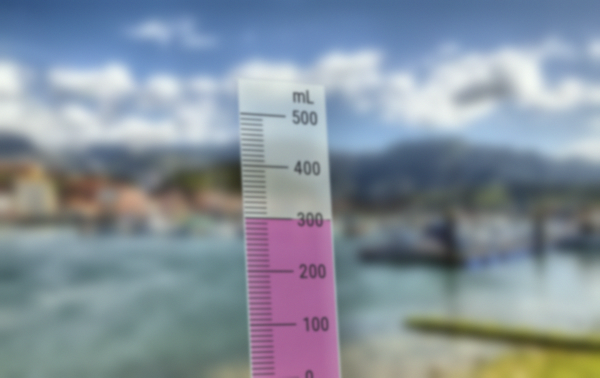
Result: 300 mL
